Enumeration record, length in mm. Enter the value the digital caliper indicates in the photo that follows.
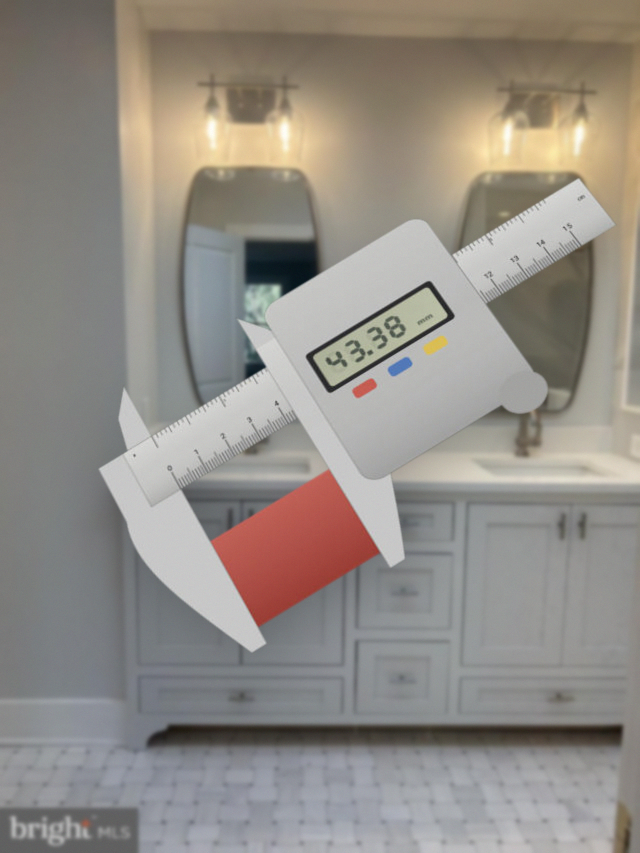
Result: 43.38 mm
